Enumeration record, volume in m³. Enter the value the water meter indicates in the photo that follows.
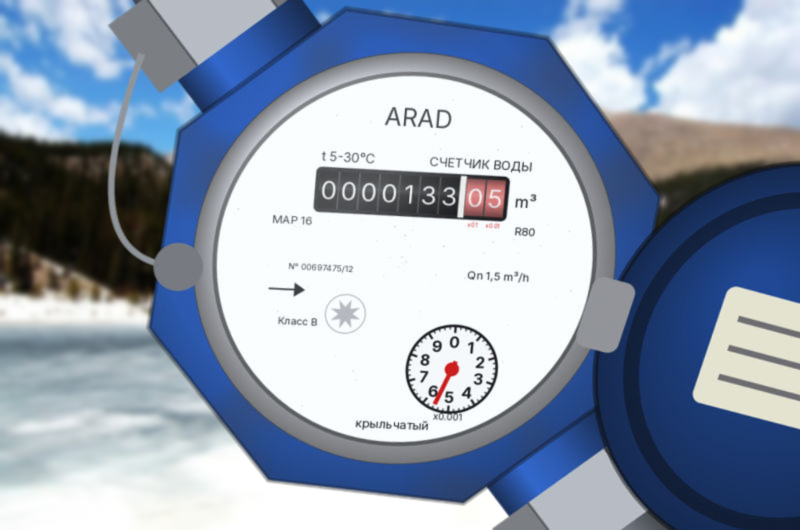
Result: 133.055 m³
